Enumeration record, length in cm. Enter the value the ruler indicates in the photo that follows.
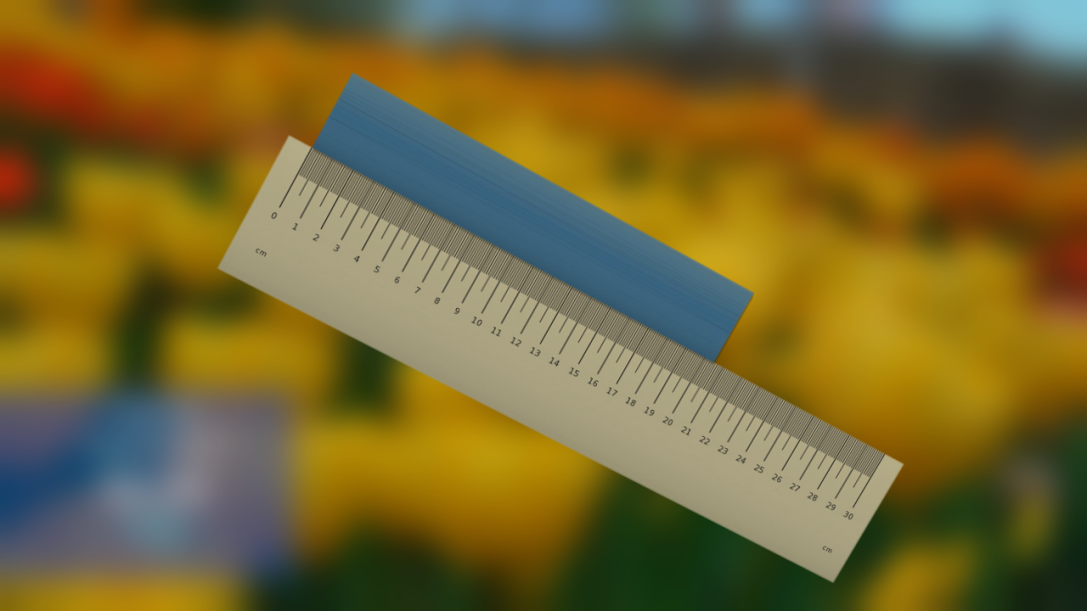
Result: 20.5 cm
